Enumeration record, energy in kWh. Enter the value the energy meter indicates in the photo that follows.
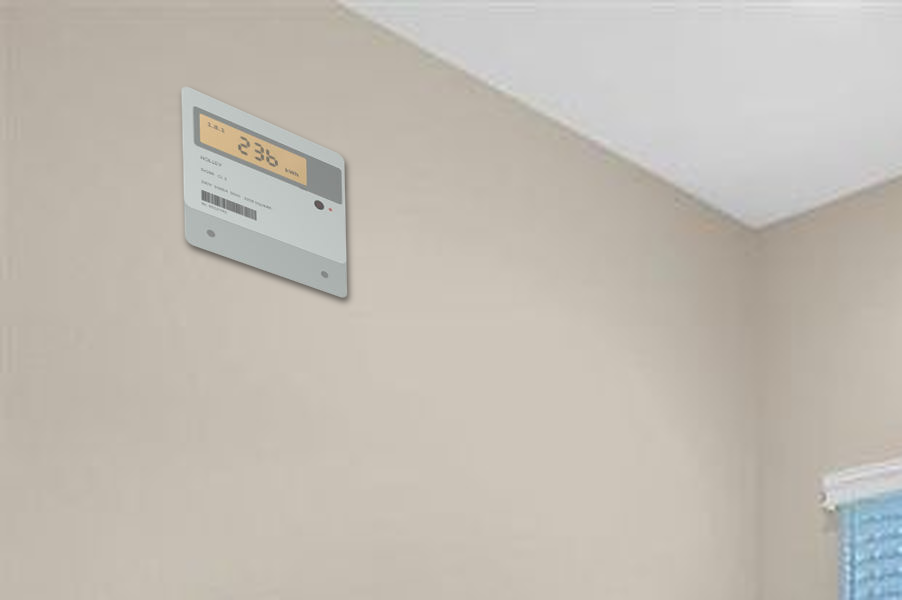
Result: 236 kWh
